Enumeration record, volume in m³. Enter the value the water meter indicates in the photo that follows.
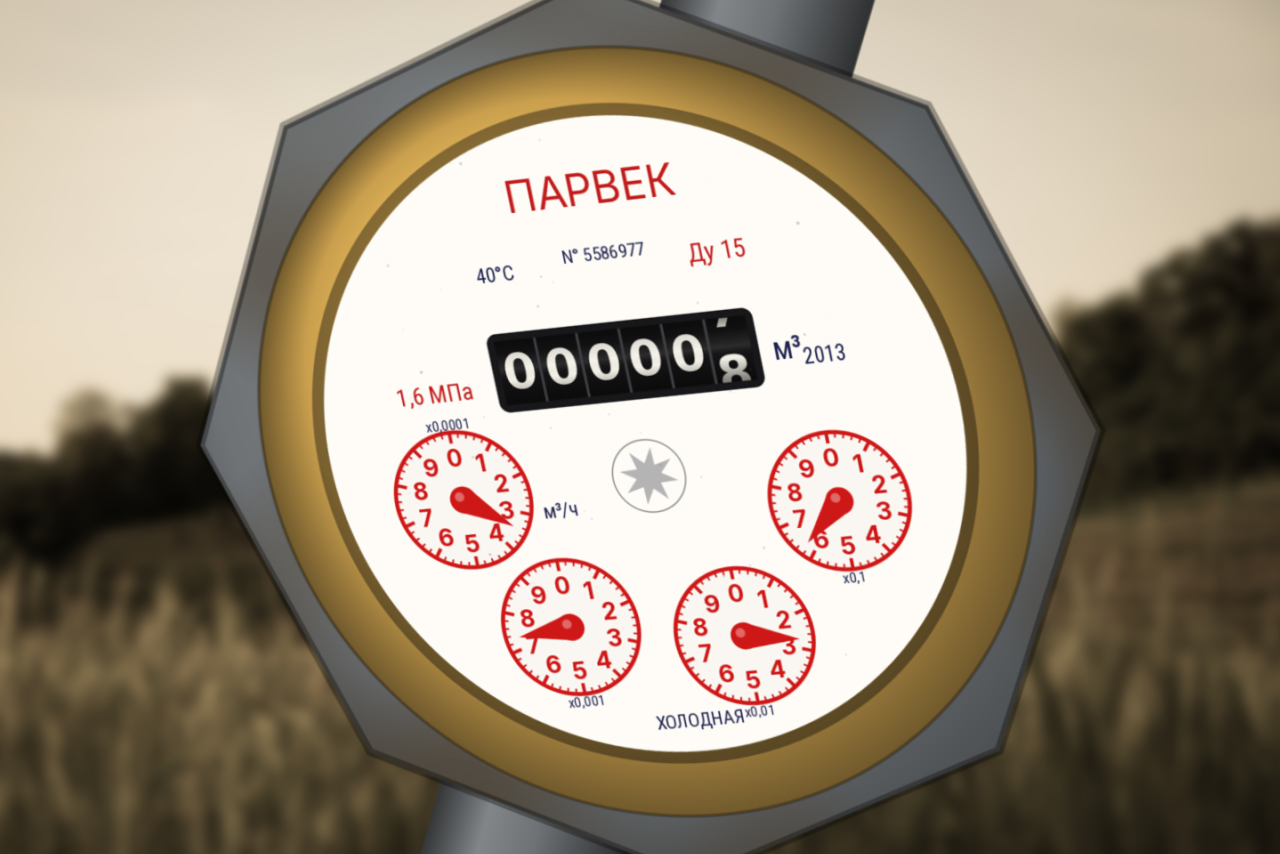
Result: 7.6273 m³
